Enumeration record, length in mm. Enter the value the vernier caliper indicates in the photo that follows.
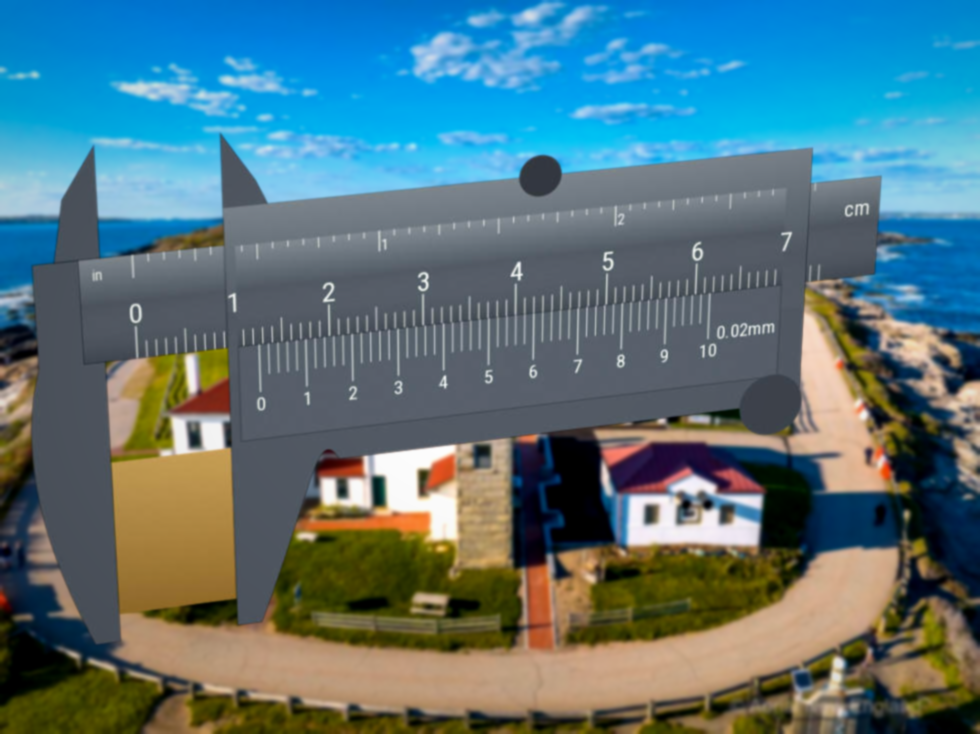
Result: 12.6 mm
